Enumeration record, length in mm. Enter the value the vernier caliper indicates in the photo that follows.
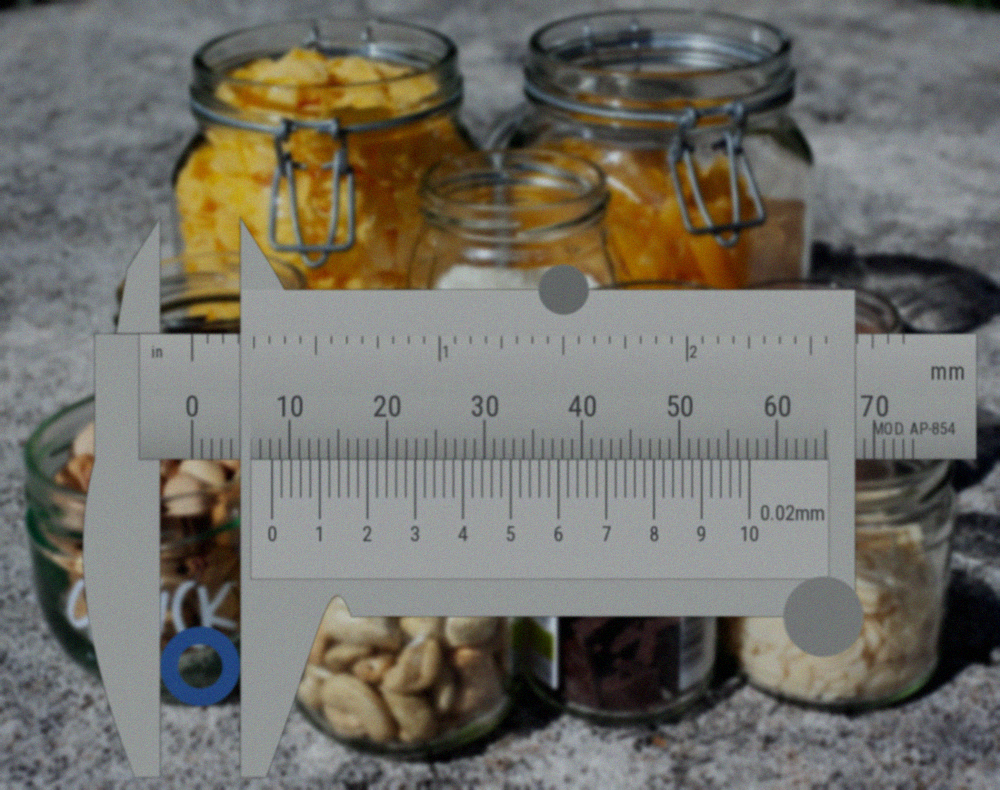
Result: 8.2 mm
